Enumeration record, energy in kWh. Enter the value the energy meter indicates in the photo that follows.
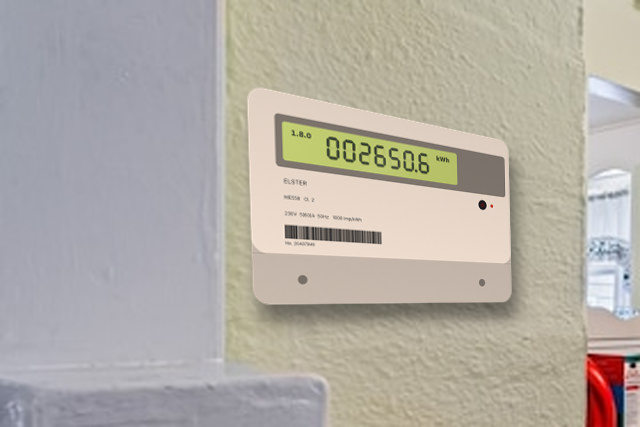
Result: 2650.6 kWh
